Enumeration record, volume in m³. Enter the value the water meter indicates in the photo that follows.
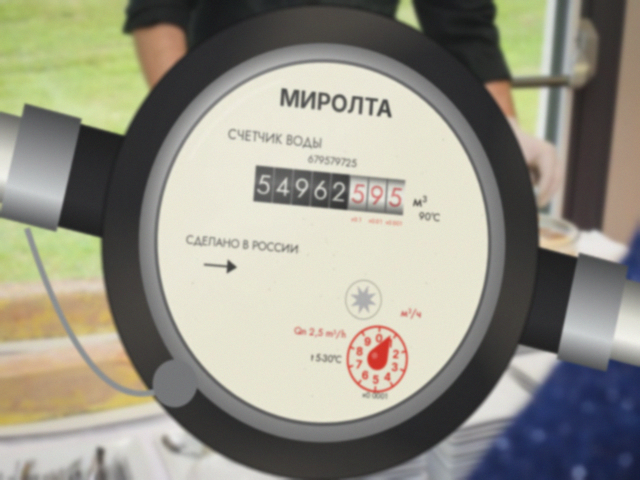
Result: 54962.5950 m³
